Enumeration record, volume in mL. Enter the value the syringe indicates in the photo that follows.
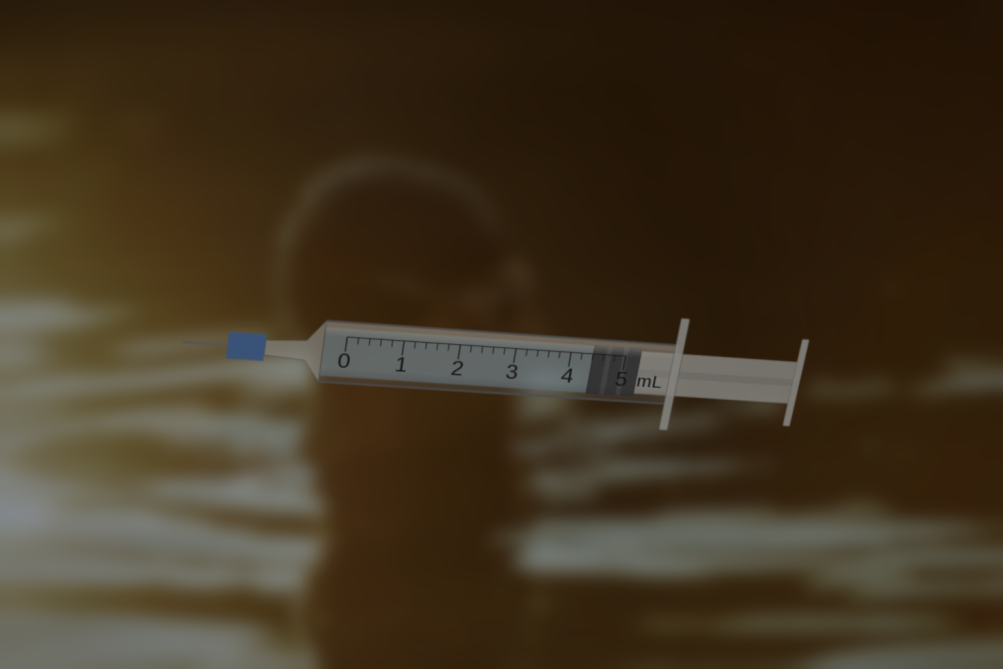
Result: 4.4 mL
